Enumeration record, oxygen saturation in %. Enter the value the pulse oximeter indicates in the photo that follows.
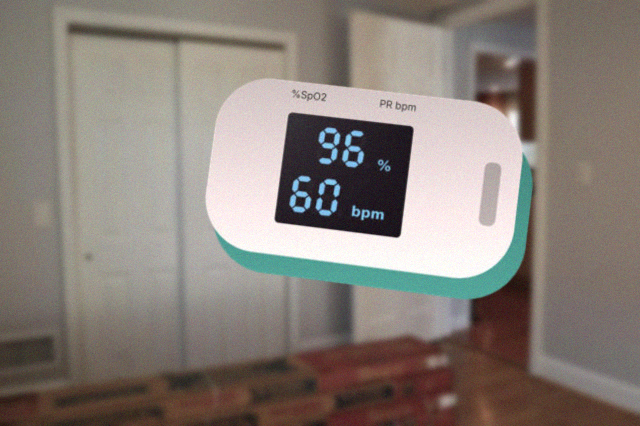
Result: 96 %
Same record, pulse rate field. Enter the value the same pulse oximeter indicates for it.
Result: 60 bpm
